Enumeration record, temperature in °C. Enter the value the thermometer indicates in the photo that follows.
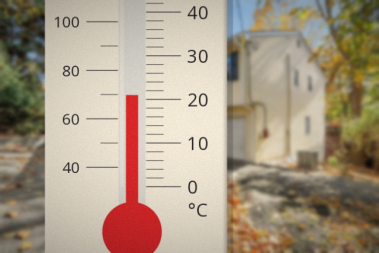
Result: 21 °C
